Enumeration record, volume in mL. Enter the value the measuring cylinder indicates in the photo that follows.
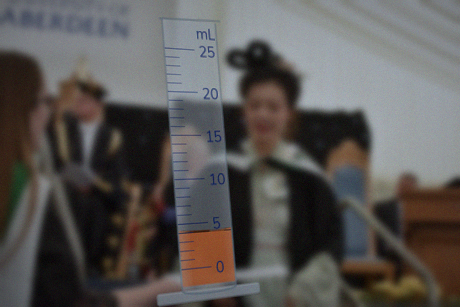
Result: 4 mL
